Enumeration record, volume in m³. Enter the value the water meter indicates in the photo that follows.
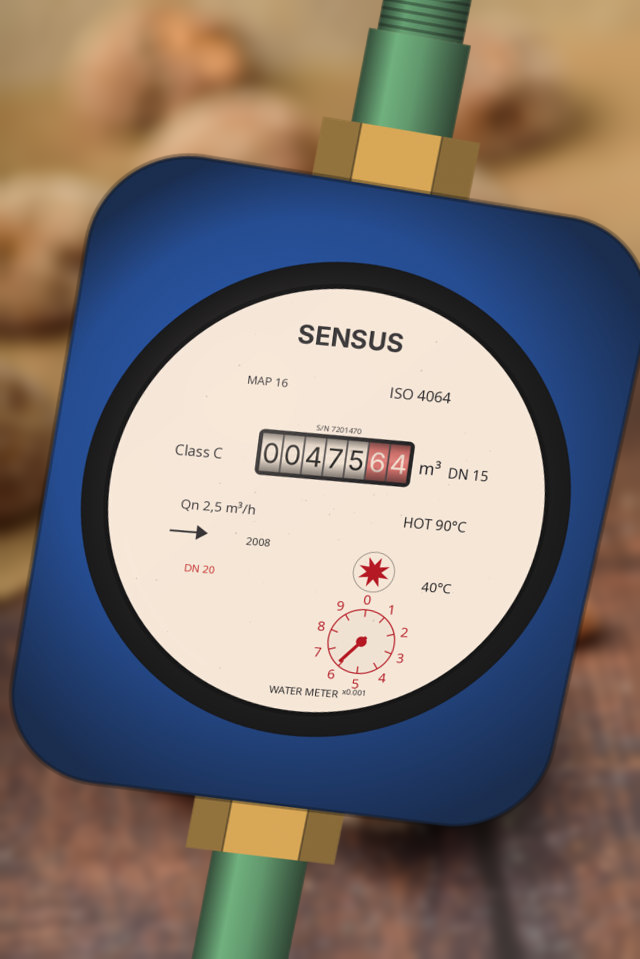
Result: 475.646 m³
